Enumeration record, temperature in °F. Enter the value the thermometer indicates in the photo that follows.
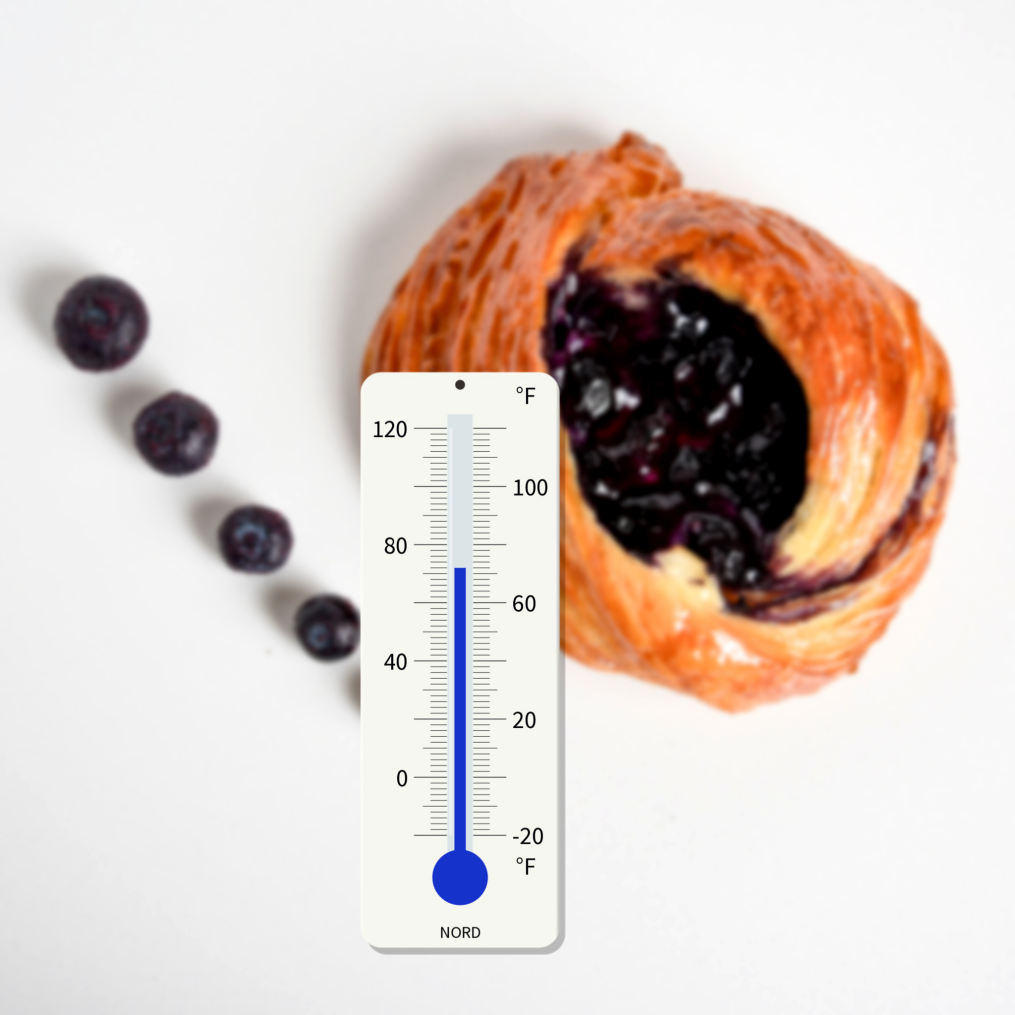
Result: 72 °F
